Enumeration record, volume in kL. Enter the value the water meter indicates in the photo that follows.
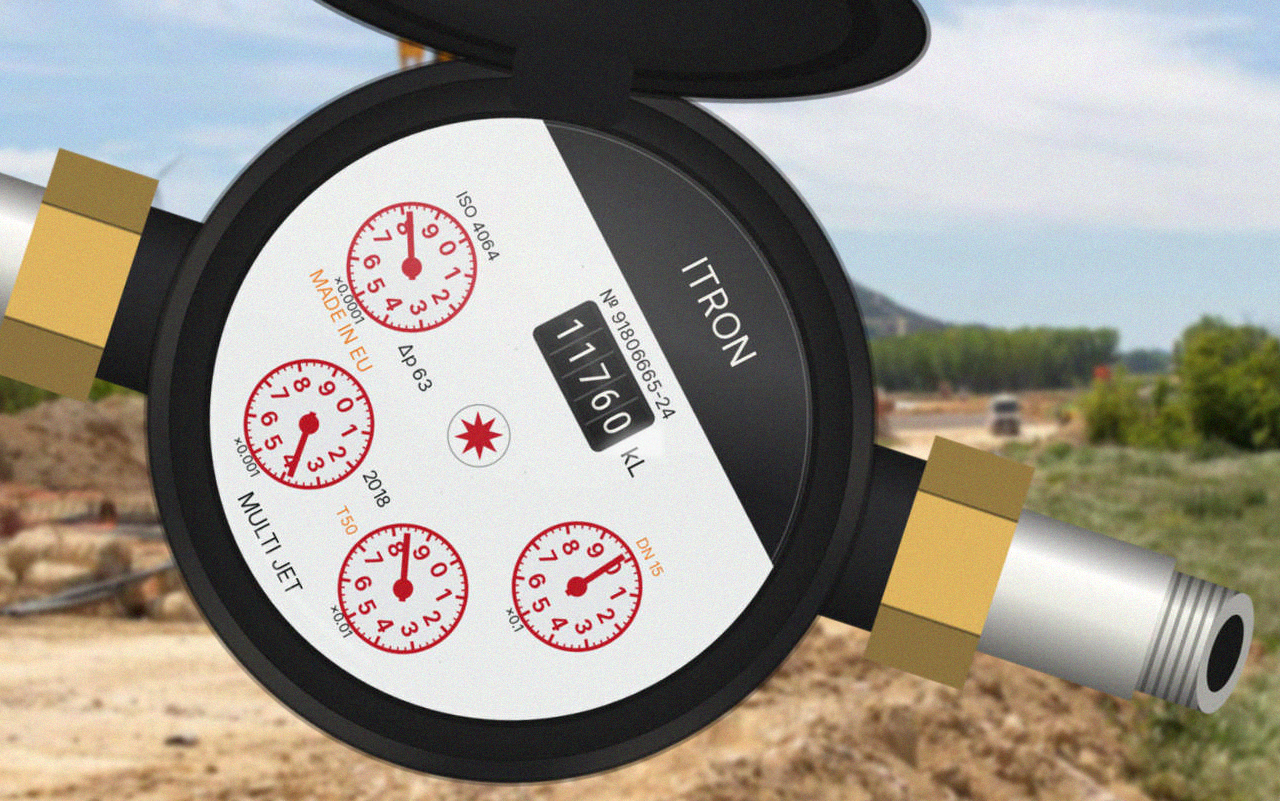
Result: 11759.9838 kL
